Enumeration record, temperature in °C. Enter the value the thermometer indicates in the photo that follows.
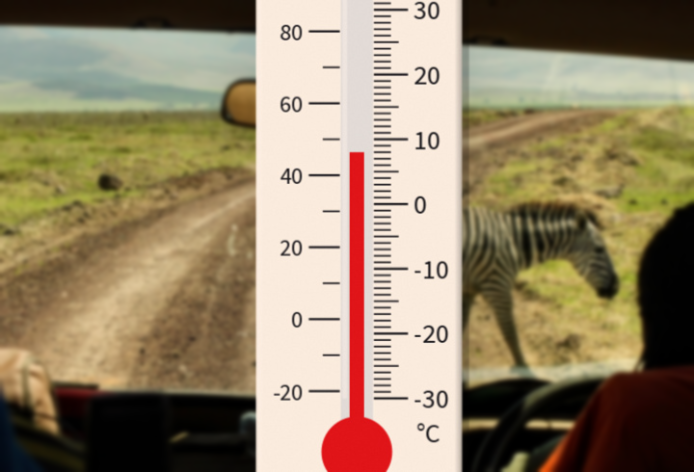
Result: 8 °C
